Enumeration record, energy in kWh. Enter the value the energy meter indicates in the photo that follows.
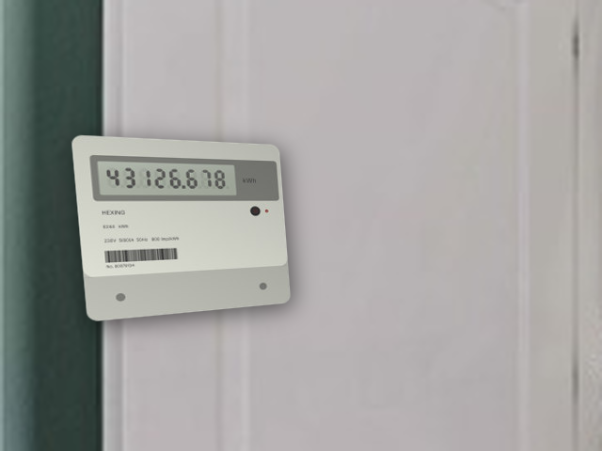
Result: 43126.678 kWh
